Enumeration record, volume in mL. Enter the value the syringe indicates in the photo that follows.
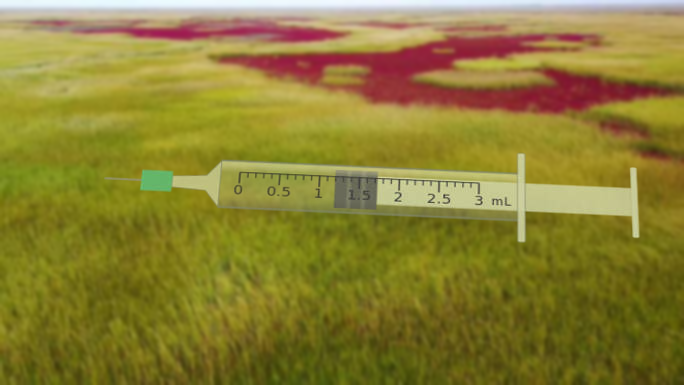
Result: 1.2 mL
